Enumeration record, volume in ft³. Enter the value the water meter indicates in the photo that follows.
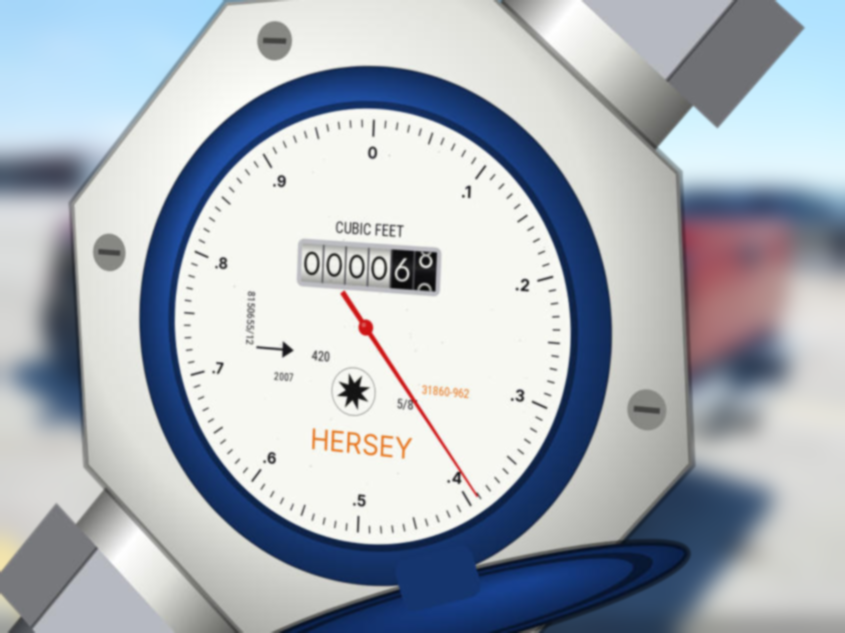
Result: 68.39 ft³
